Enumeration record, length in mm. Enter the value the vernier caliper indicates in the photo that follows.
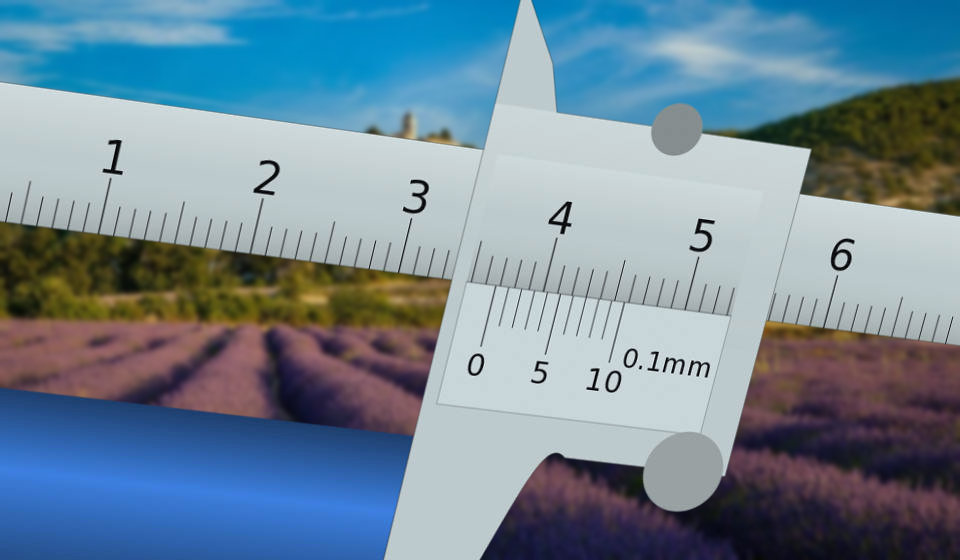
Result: 36.7 mm
